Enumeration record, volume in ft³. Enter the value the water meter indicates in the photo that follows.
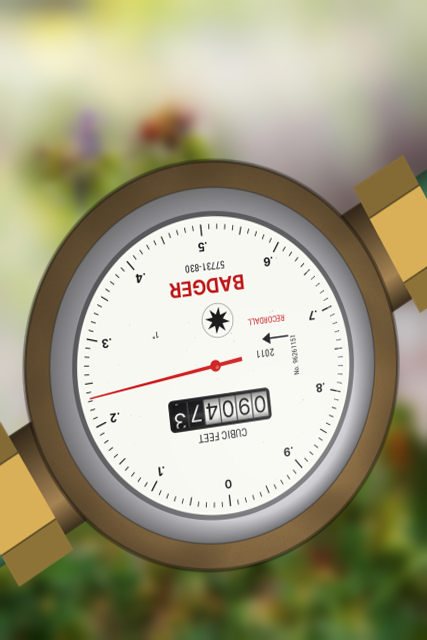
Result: 90473.23 ft³
